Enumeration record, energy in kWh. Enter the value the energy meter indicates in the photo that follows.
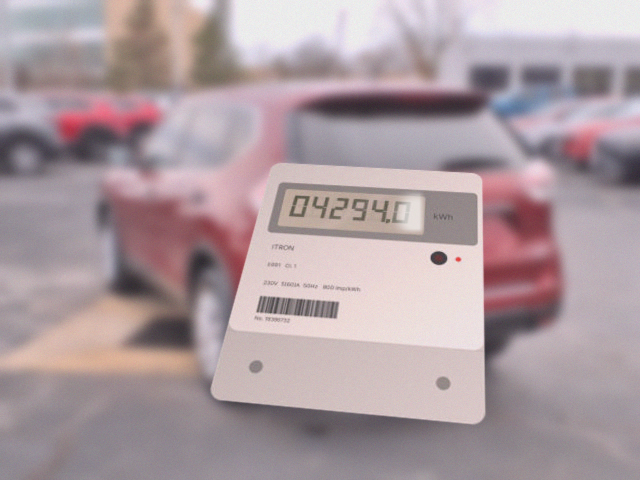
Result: 4294.0 kWh
